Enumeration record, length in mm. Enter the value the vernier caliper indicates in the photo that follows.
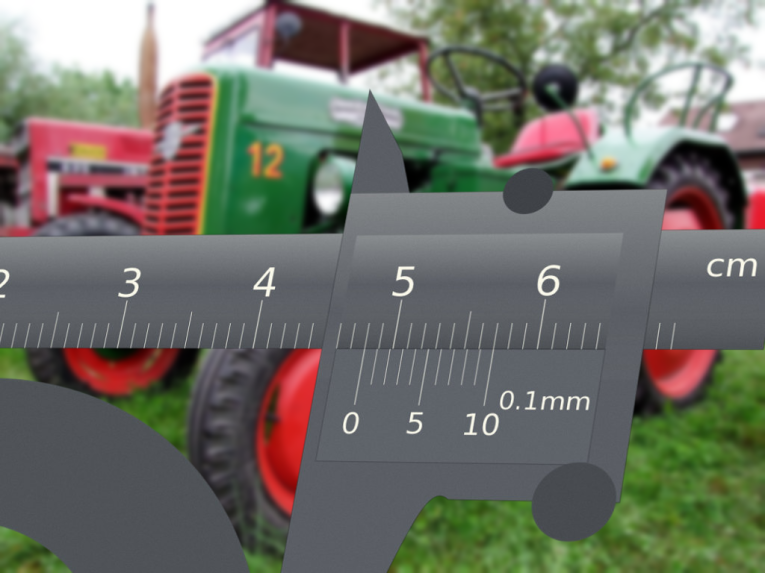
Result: 48.0 mm
